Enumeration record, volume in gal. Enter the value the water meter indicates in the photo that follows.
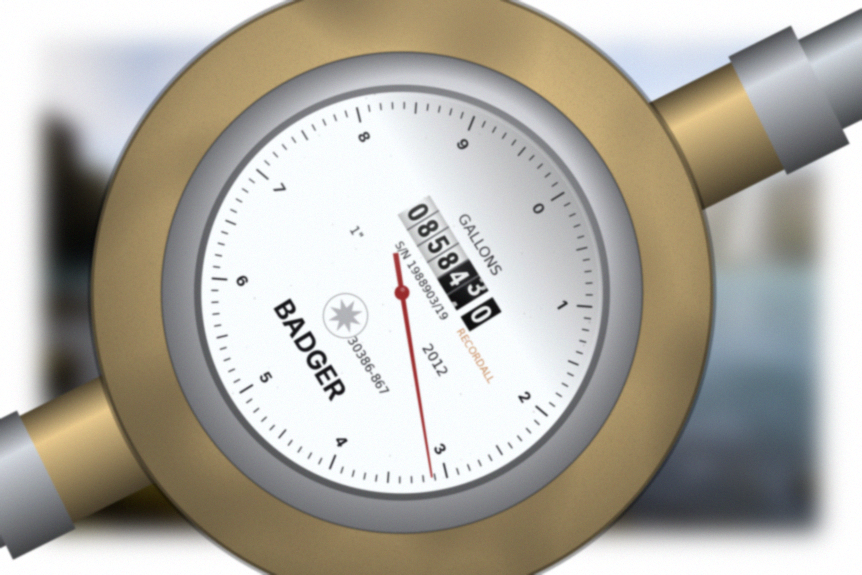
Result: 858433.1 gal
